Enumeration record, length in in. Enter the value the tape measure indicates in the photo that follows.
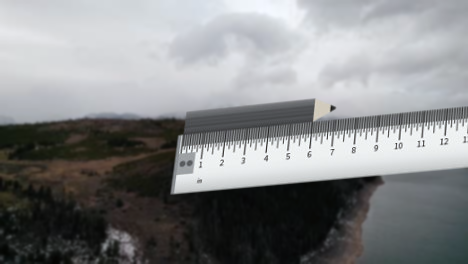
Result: 7 in
